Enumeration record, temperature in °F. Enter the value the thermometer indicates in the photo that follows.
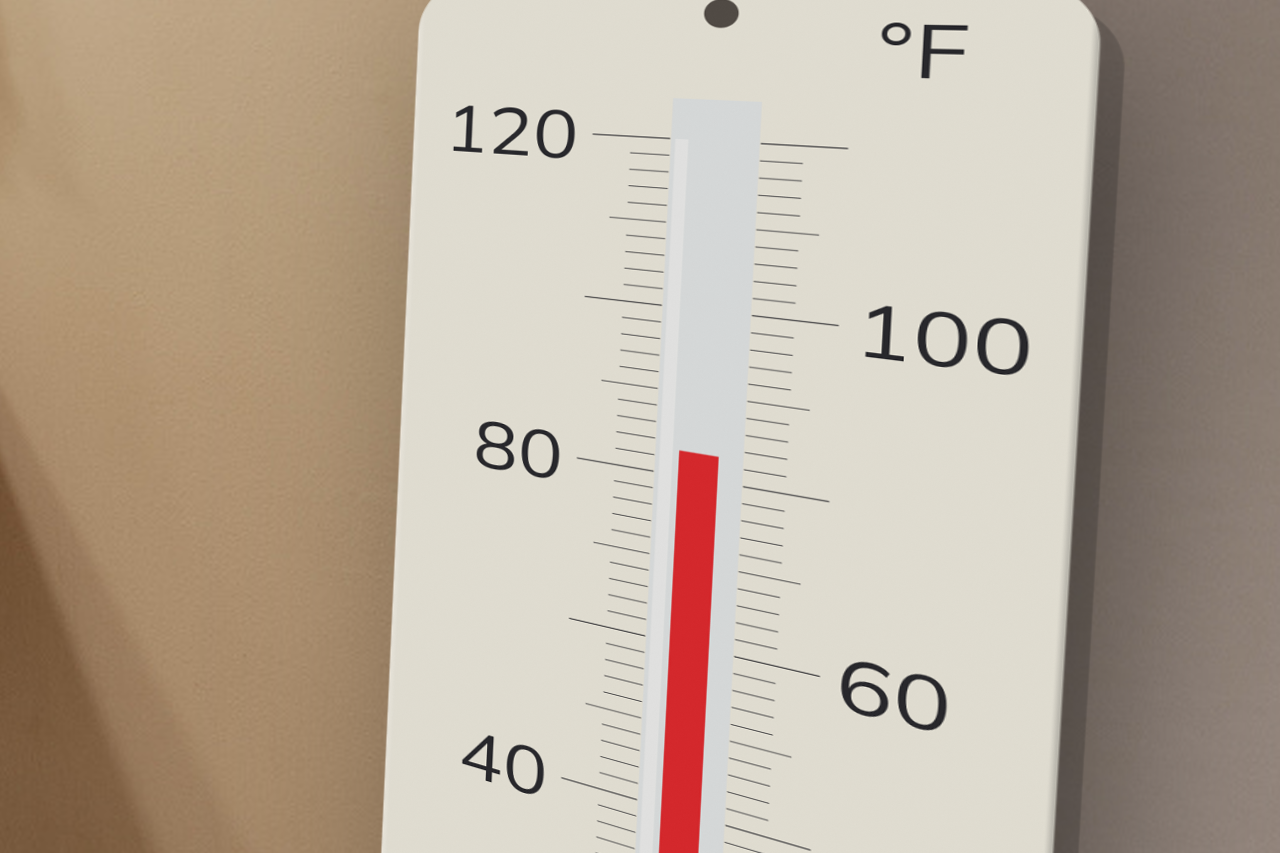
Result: 83 °F
